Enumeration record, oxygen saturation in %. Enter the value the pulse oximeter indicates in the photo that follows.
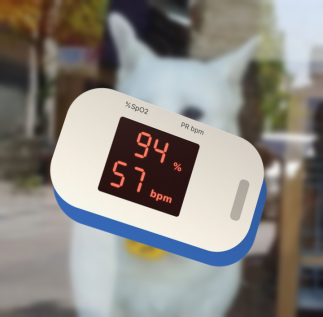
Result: 94 %
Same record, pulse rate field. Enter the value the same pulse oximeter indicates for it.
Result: 57 bpm
